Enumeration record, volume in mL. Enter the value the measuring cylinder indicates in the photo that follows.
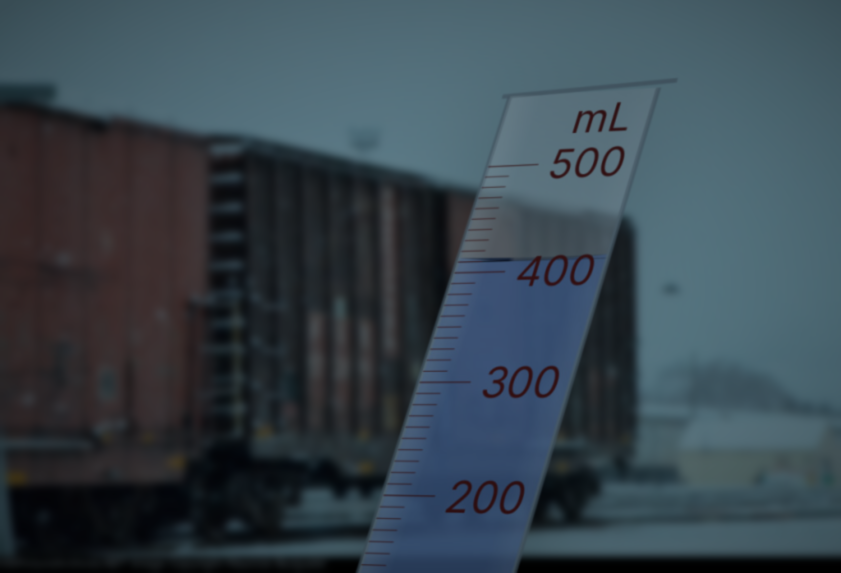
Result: 410 mL
